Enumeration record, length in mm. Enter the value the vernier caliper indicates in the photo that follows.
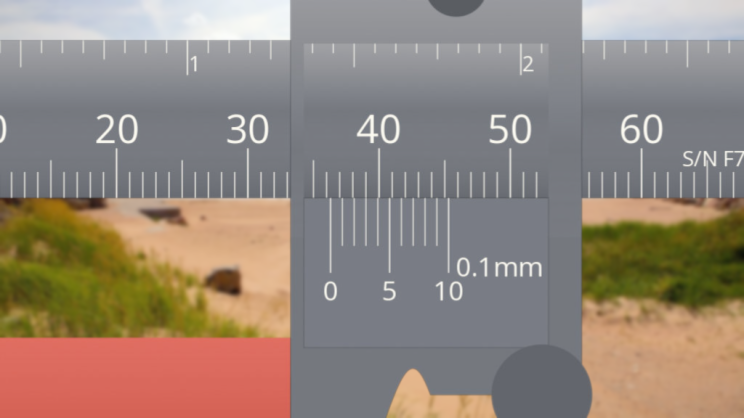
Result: 36.3 mm
